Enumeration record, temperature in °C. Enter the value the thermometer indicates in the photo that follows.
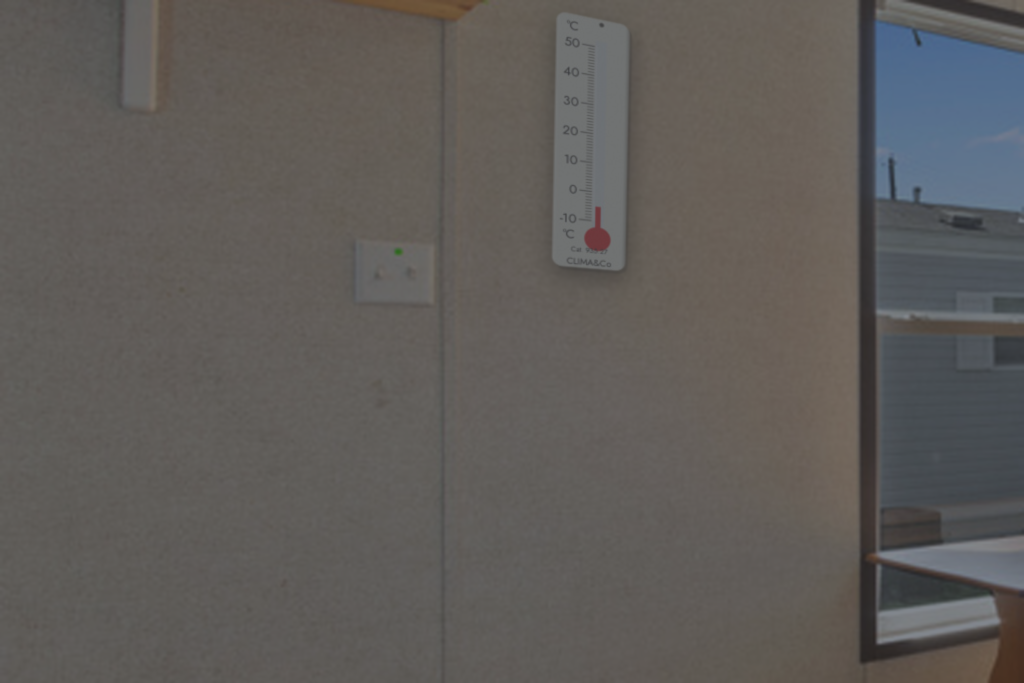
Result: -5 °C
